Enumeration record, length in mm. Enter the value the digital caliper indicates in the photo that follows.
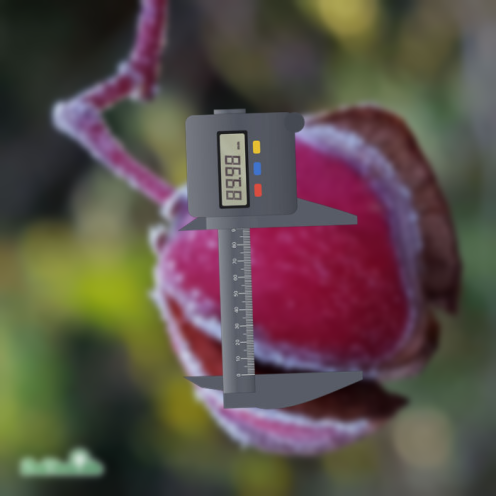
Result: 89.98 mm
